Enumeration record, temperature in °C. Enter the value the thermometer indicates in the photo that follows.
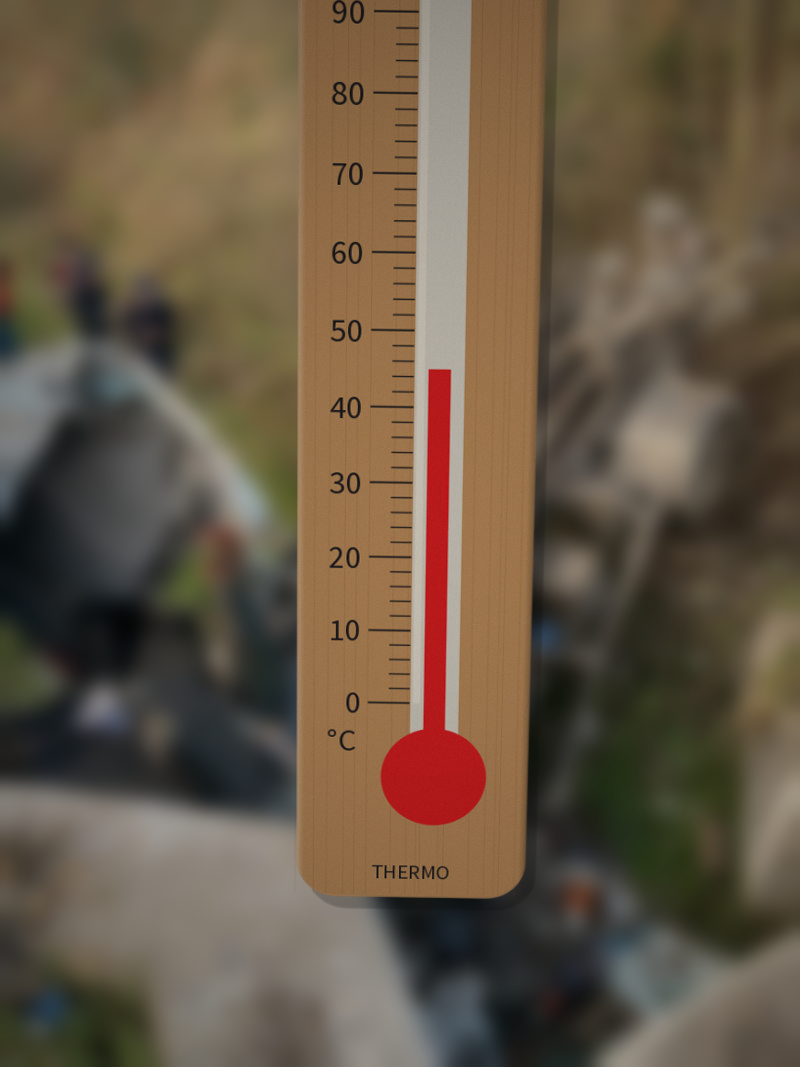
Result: 45 °C
